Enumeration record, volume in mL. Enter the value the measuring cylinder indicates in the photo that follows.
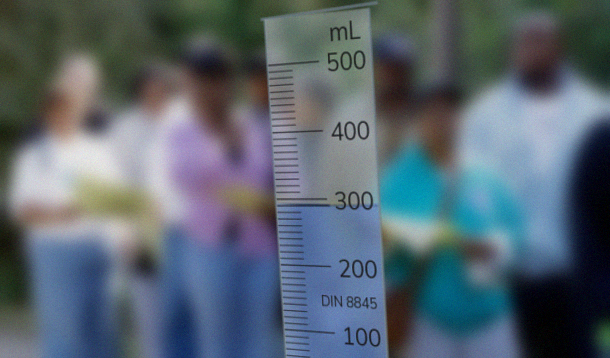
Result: 290 mL
